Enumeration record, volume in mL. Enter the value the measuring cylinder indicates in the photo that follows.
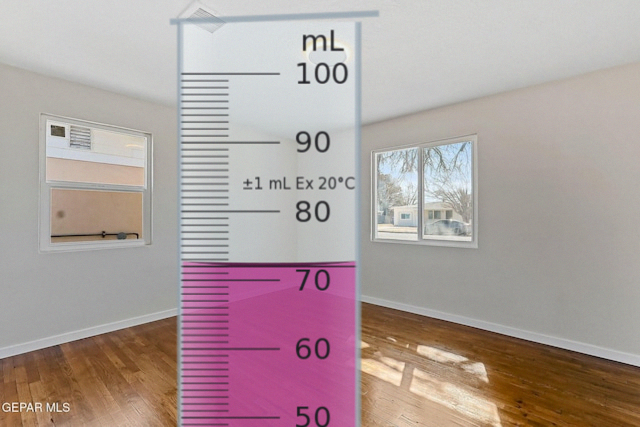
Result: 72 mL
